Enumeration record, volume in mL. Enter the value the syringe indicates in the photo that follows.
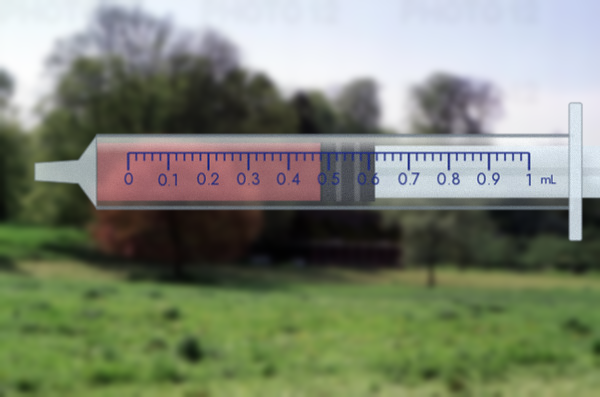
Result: 0.48 mL
